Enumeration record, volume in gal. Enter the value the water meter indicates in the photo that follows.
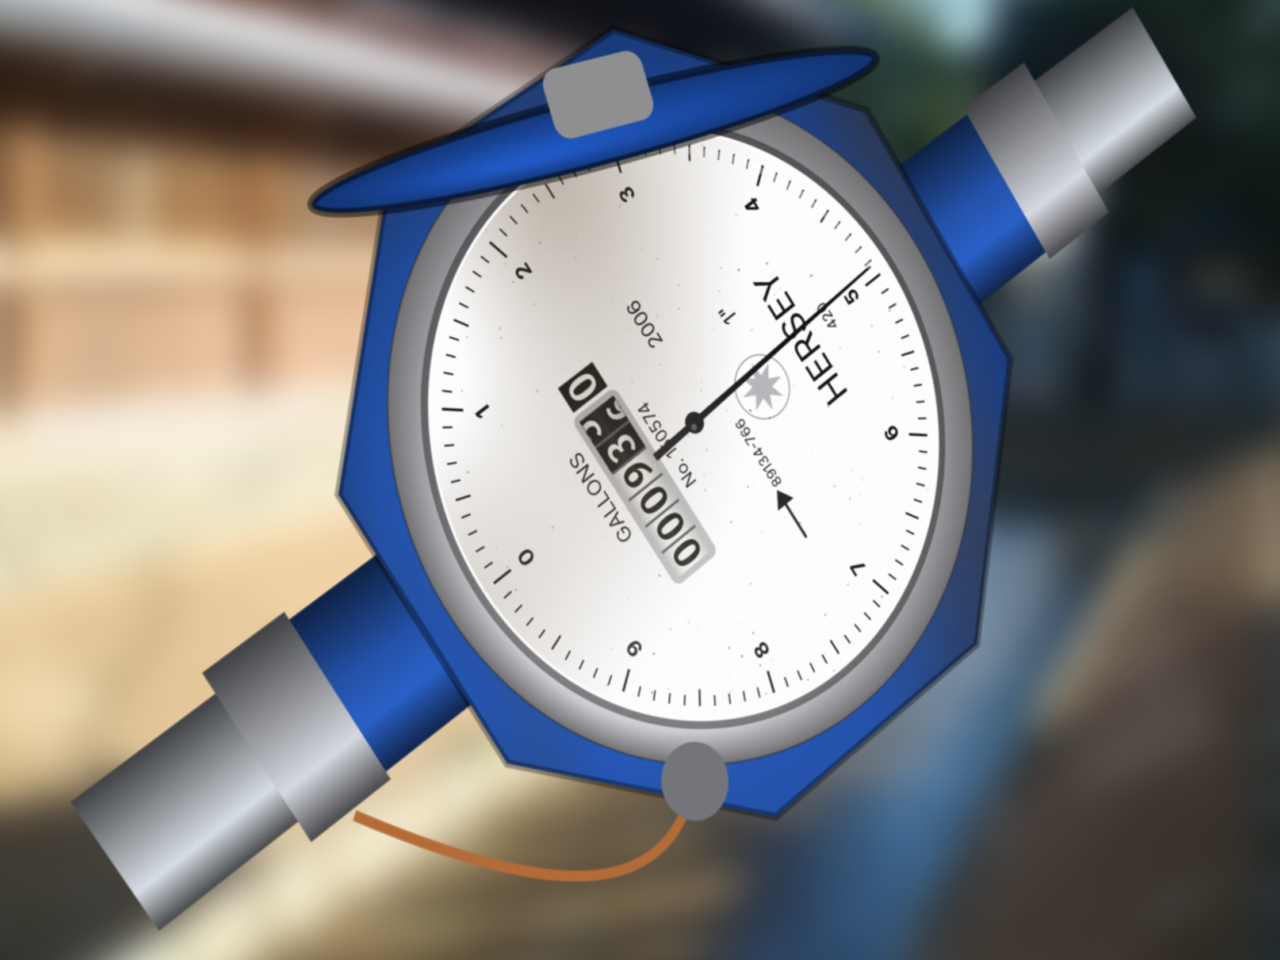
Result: 9354.9 gal
